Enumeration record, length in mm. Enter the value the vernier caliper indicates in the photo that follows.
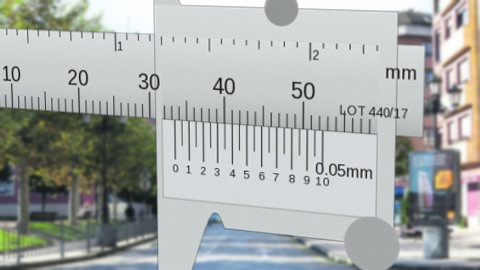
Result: 33.4 mm
